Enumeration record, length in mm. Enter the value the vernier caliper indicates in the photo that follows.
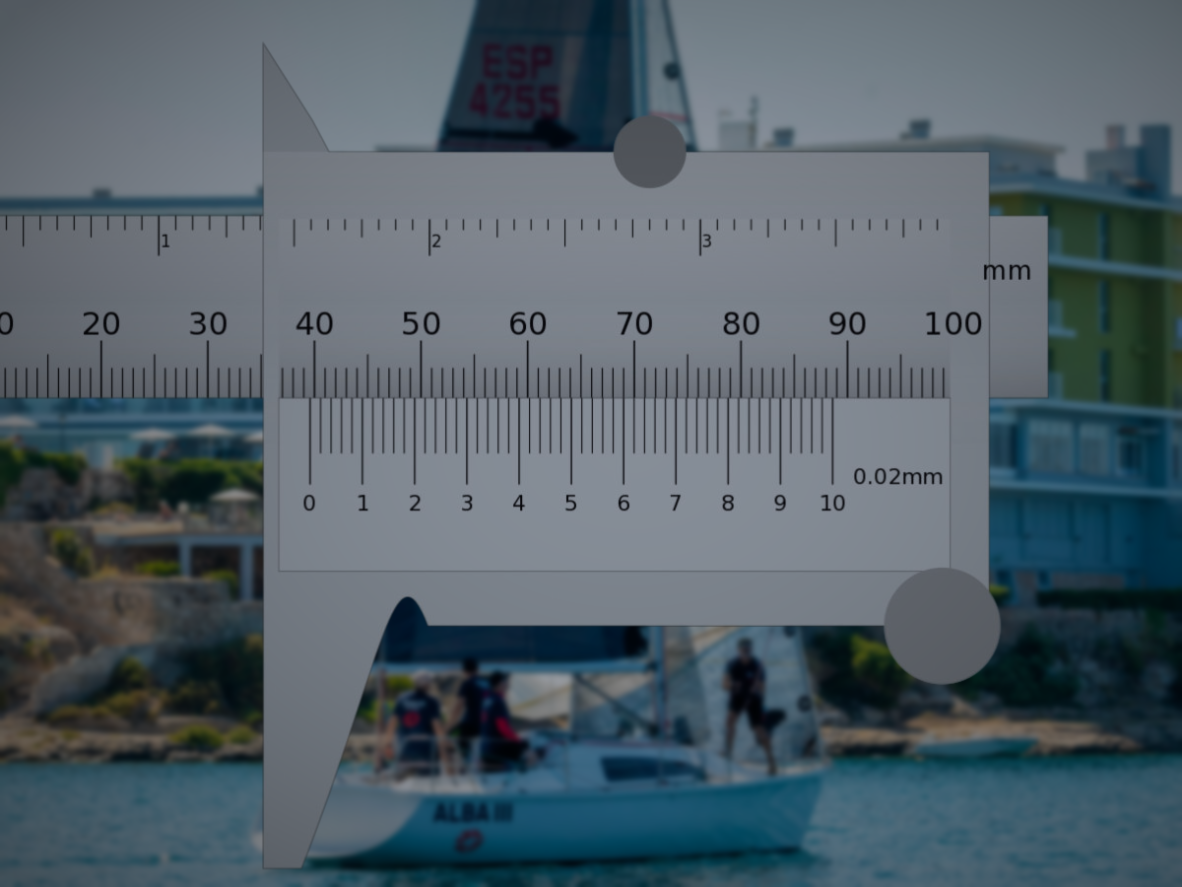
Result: 39.6 mm
